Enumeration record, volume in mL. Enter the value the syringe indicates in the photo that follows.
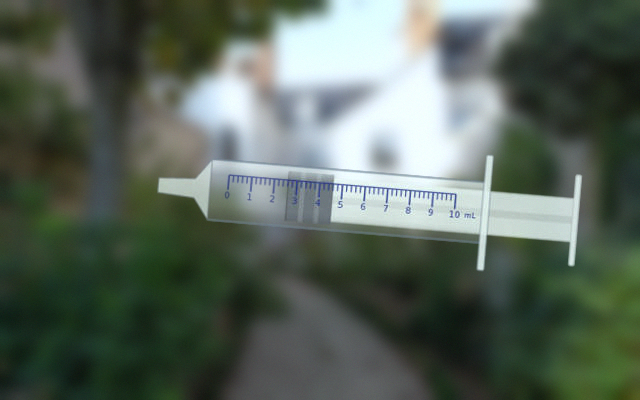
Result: 2.6 mL
